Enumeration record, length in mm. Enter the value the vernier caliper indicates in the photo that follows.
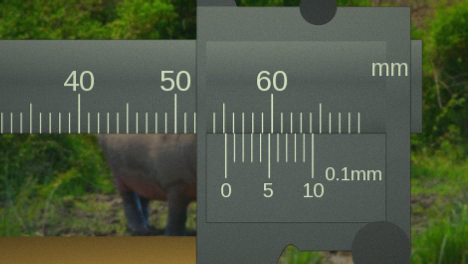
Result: 55.2 mm
